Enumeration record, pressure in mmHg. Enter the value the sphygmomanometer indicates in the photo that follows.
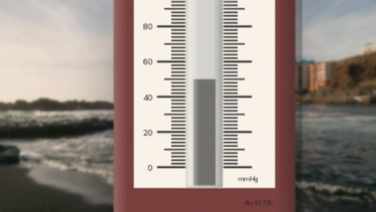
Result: 50 mmHg
